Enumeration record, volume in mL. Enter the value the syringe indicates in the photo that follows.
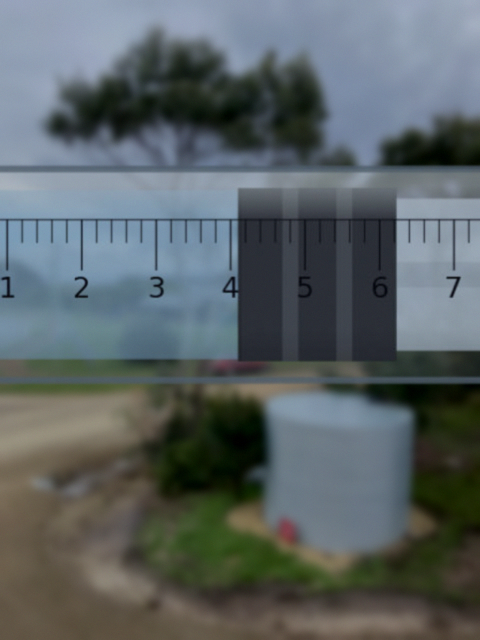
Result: 4.1 mL
